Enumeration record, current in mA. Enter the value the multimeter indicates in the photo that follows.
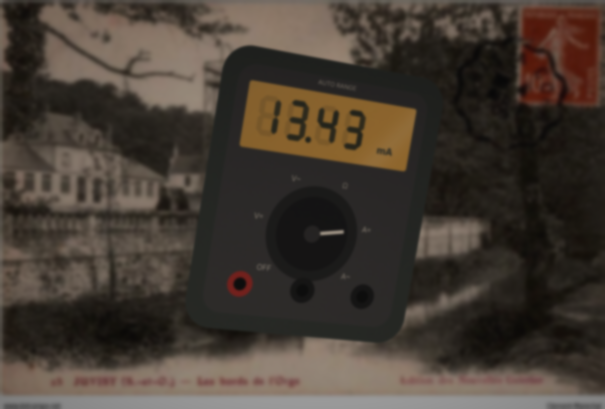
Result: 13.43 mA
